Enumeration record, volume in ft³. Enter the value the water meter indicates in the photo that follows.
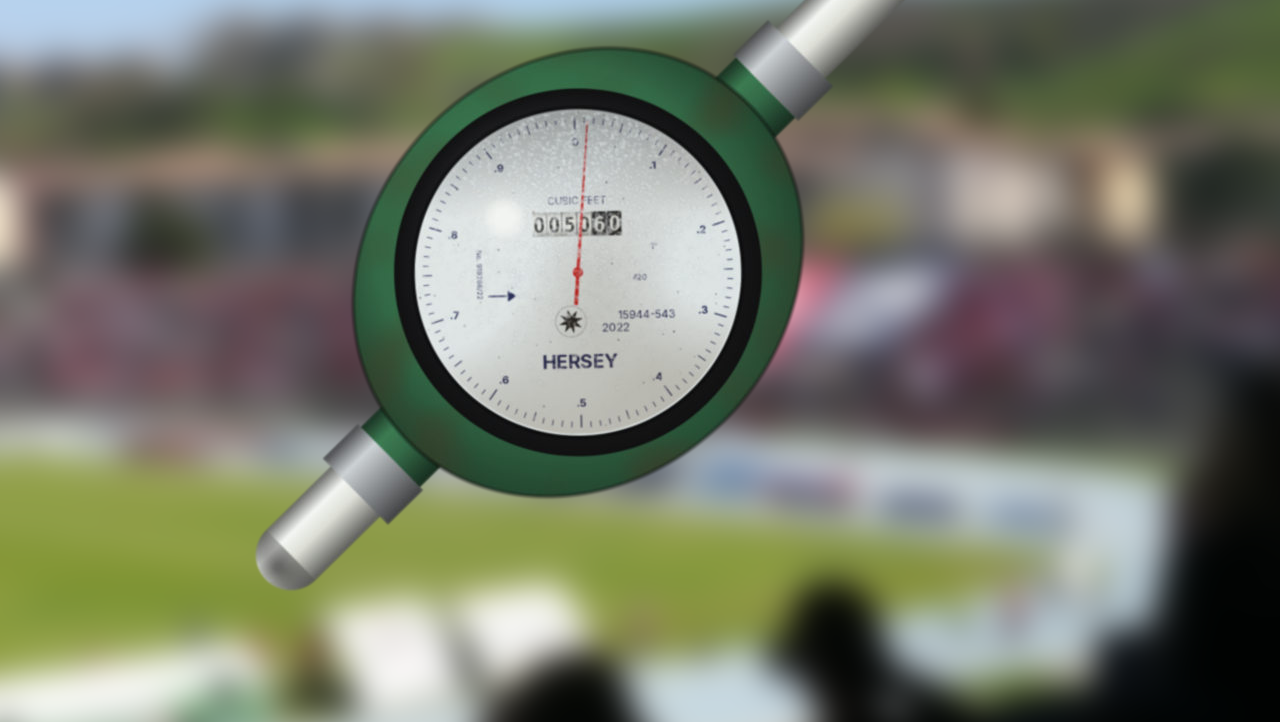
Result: 5060.01 ft³
